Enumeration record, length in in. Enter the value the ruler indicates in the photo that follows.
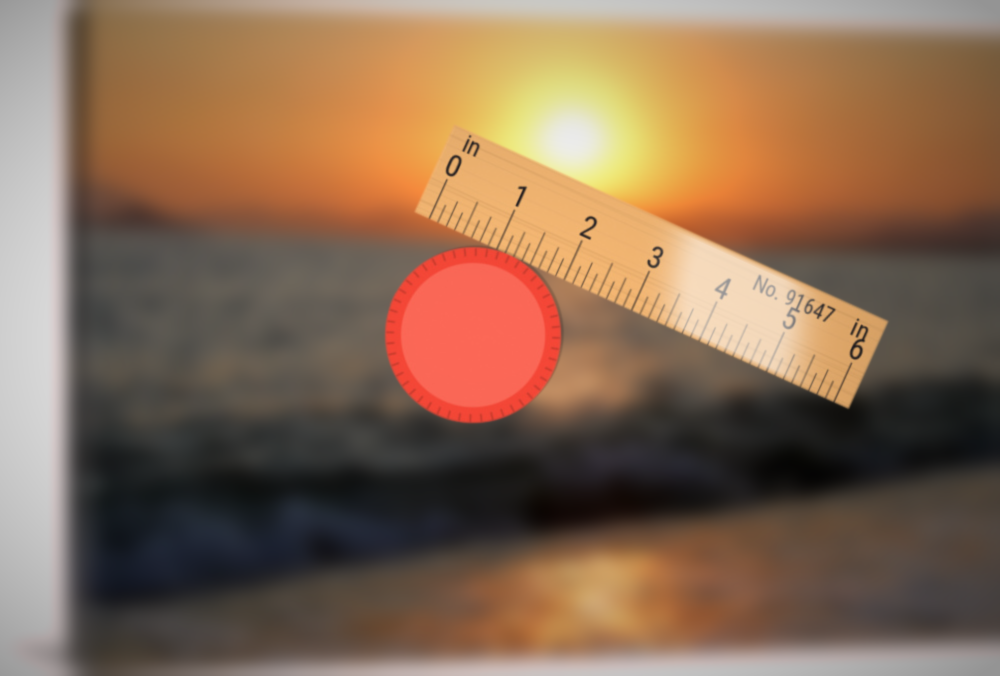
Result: 2.375 in
